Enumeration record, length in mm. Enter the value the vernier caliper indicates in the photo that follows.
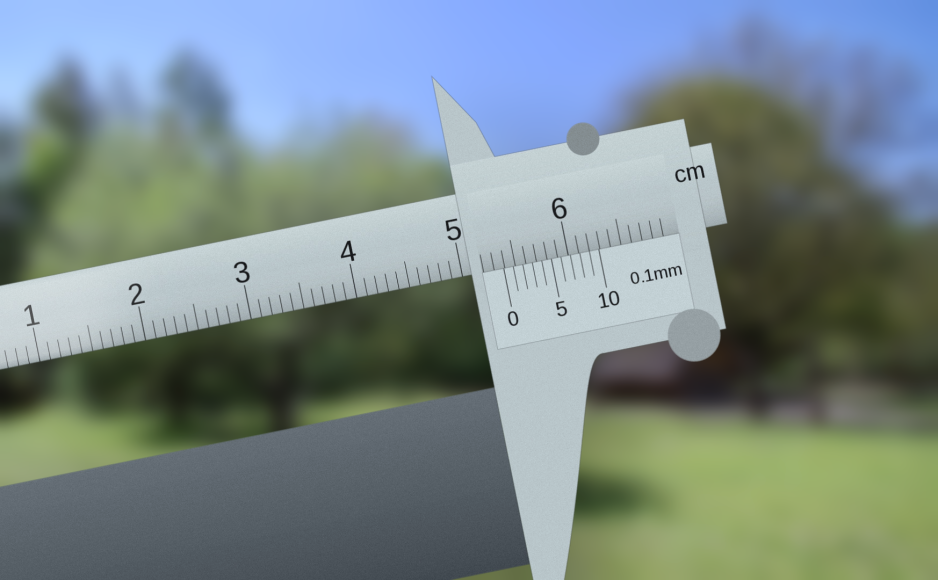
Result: 53.9 mm
